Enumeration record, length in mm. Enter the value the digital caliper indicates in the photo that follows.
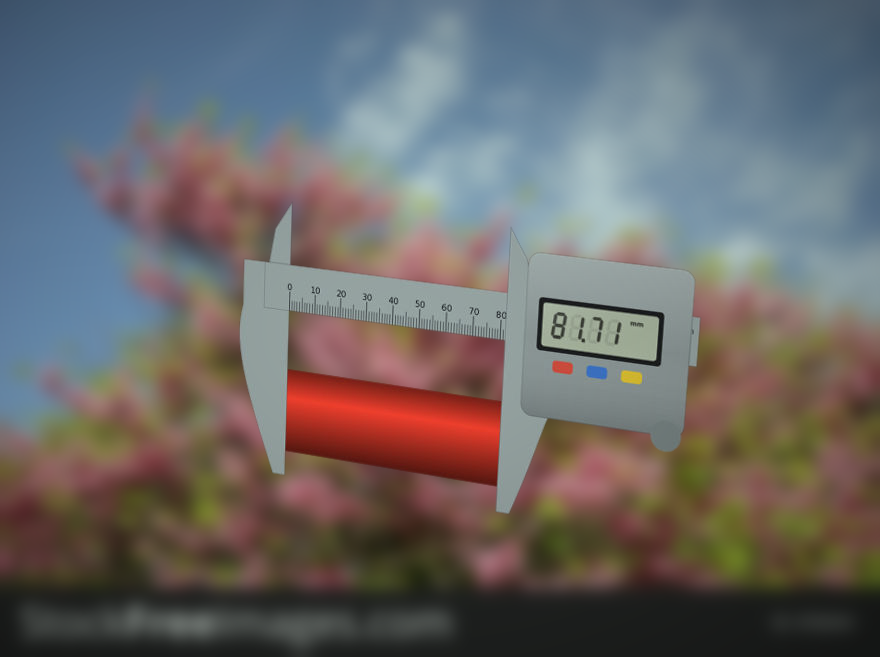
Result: 81.71 mm
